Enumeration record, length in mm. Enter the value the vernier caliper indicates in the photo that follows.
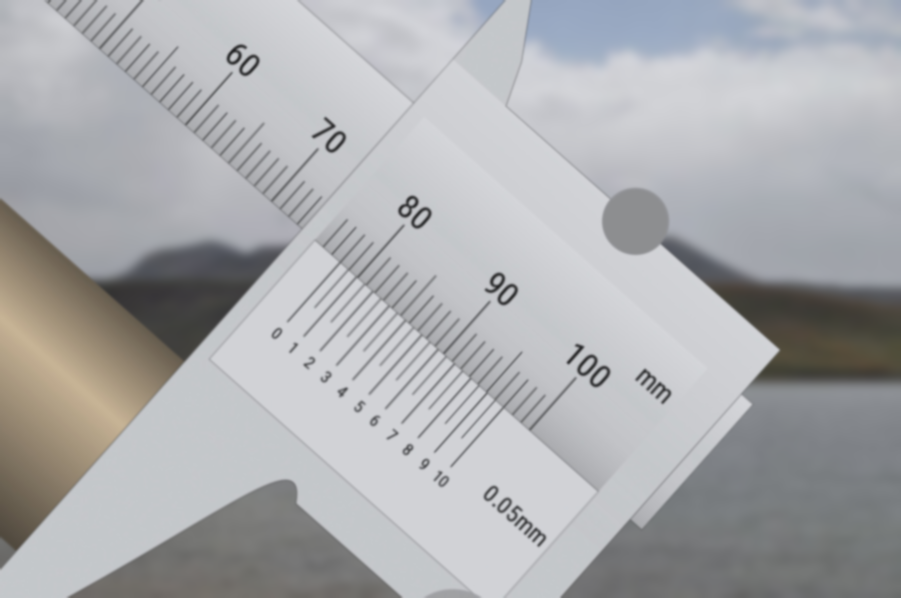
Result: 78.0 mm
